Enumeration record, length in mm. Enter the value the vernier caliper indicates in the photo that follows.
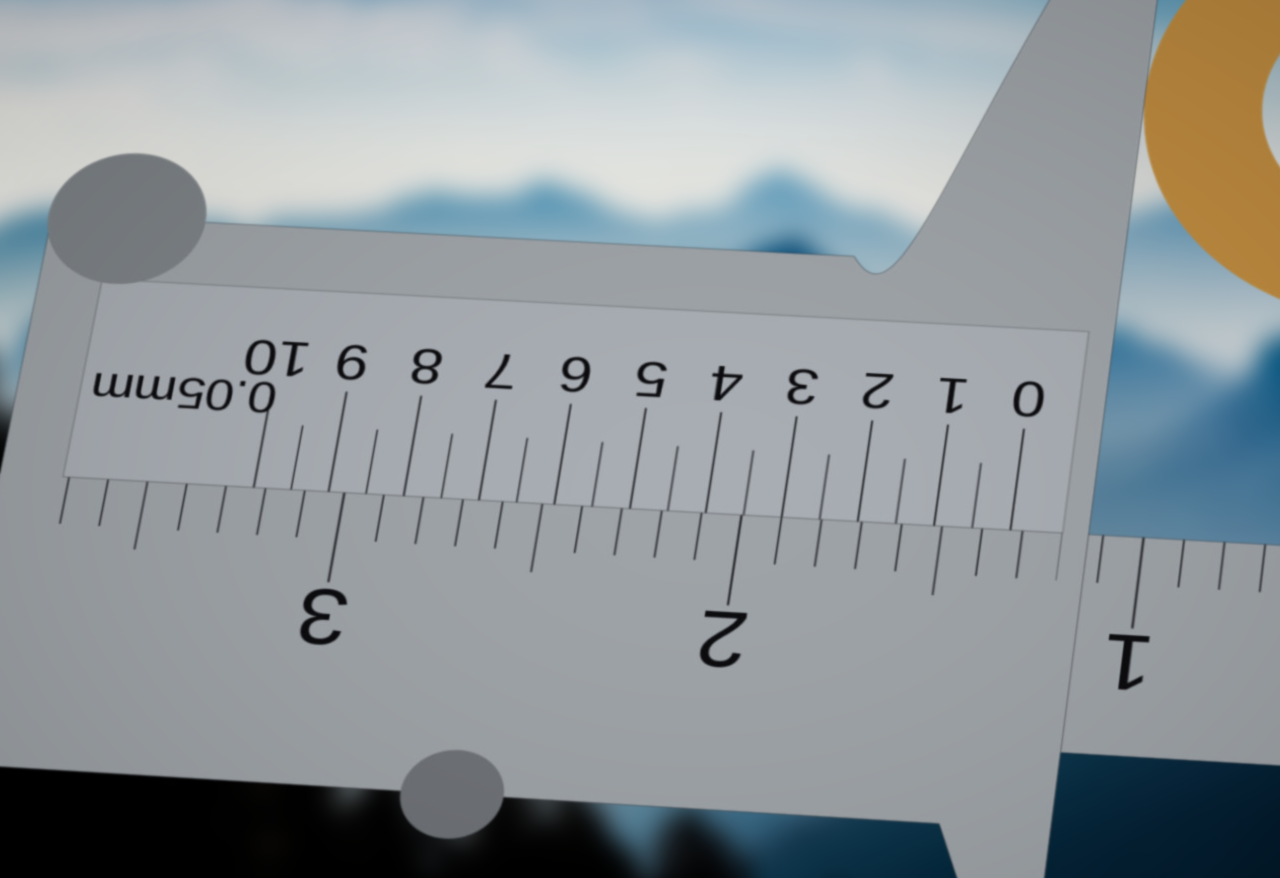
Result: 13.30 mm
